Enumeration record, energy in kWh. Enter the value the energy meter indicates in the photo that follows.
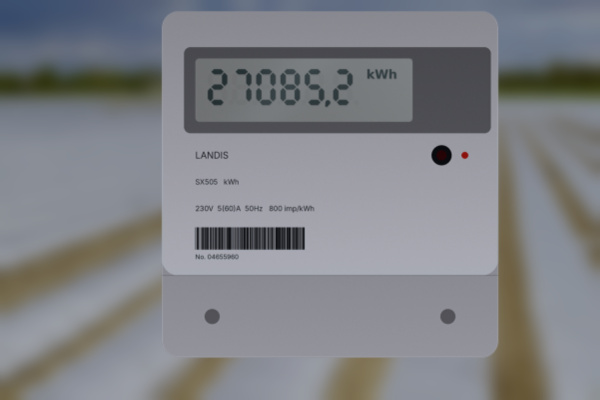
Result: 27085.2 kWh
